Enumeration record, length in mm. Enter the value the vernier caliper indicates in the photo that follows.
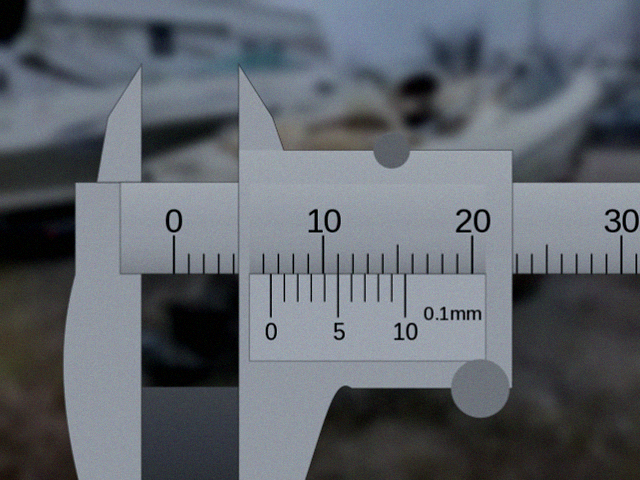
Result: 6.5 mm
